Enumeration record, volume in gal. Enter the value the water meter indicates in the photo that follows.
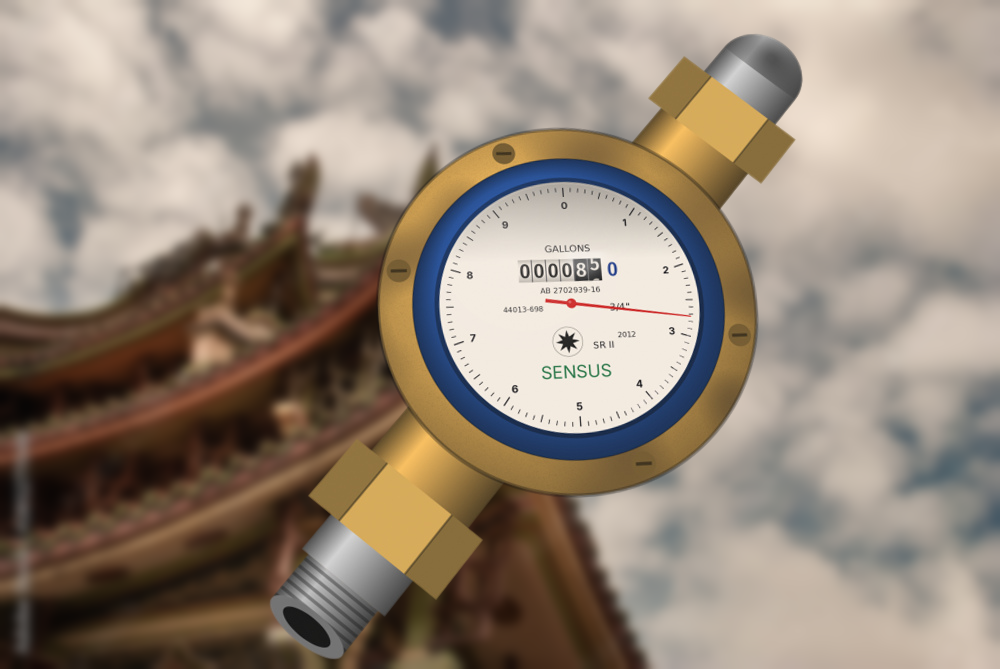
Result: 852.7 gal
